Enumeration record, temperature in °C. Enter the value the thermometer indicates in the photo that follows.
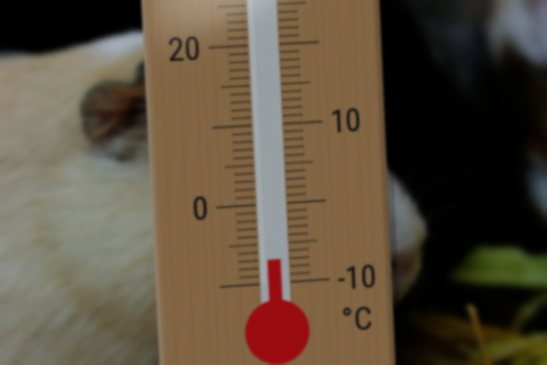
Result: -7 °C
